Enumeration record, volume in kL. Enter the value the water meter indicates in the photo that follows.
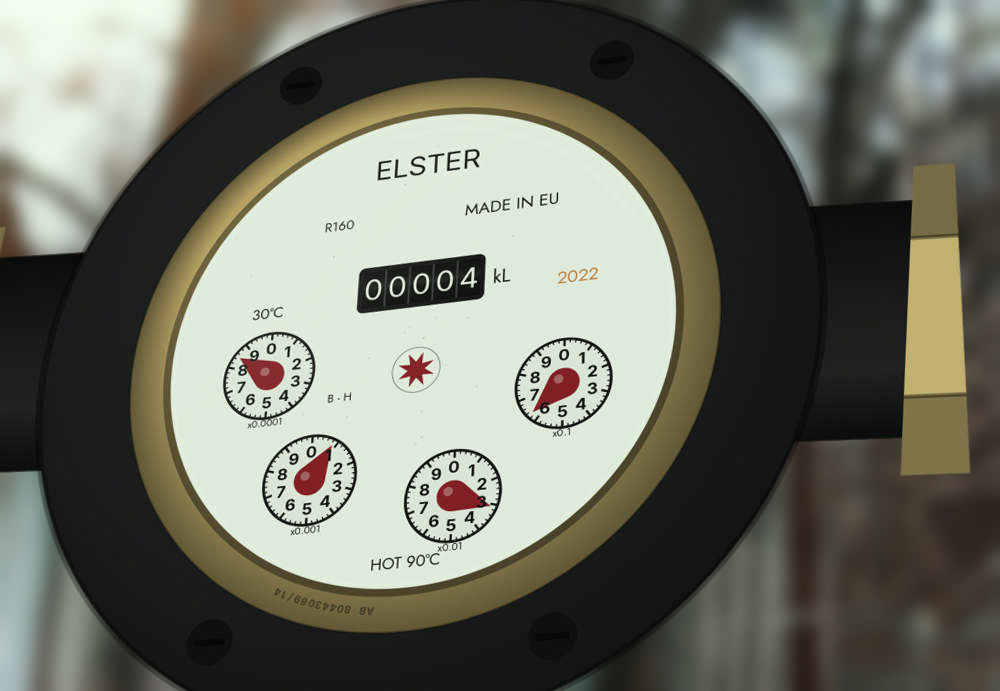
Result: 4.6308 kL
